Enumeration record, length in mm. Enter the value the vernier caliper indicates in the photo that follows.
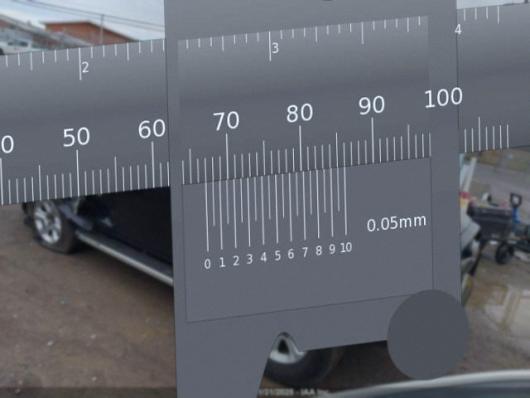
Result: 67.0 mm
